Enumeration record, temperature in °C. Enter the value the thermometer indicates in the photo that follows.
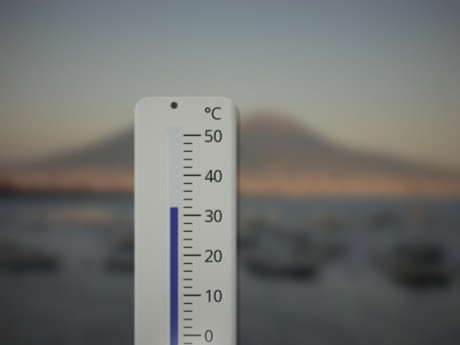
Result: 32 °C
